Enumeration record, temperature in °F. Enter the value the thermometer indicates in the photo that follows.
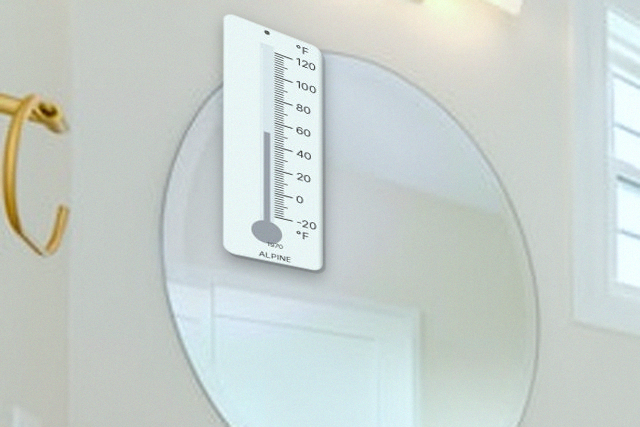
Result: 50 °F
